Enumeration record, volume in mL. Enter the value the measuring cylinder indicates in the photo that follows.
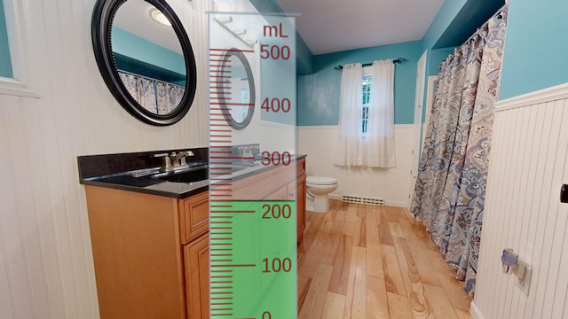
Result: 220 mL
